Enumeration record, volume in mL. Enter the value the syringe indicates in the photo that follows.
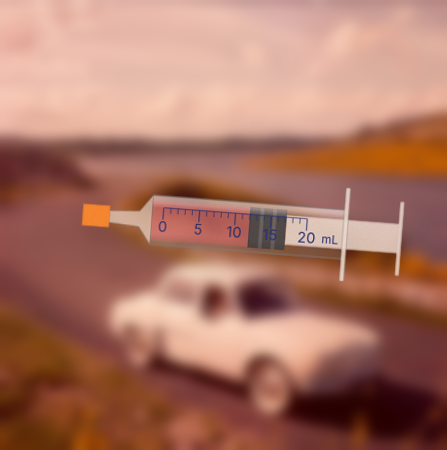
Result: 12 mL
